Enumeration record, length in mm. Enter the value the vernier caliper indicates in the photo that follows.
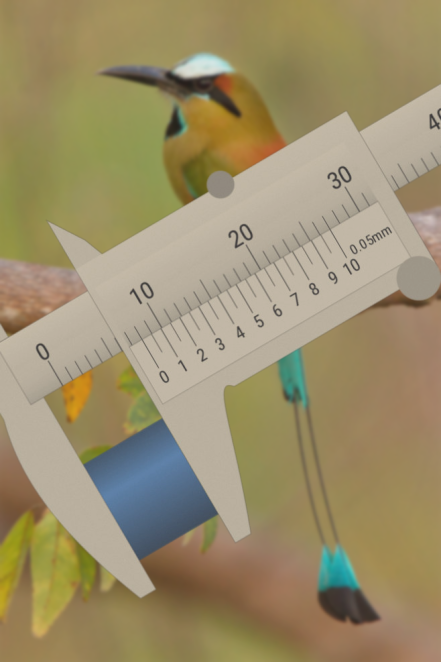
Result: 8.0 mm
